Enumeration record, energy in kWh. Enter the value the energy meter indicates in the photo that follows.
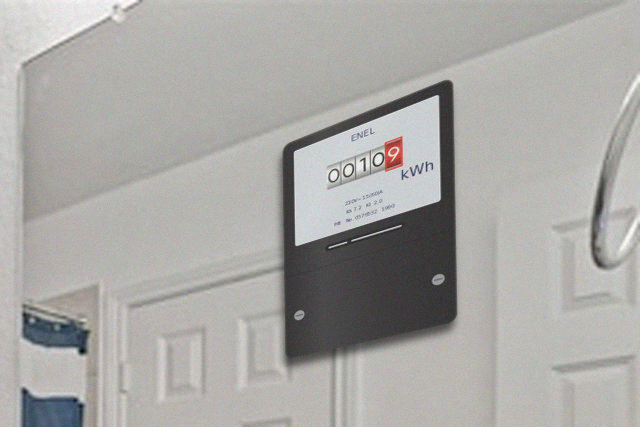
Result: 10.9 kWh
